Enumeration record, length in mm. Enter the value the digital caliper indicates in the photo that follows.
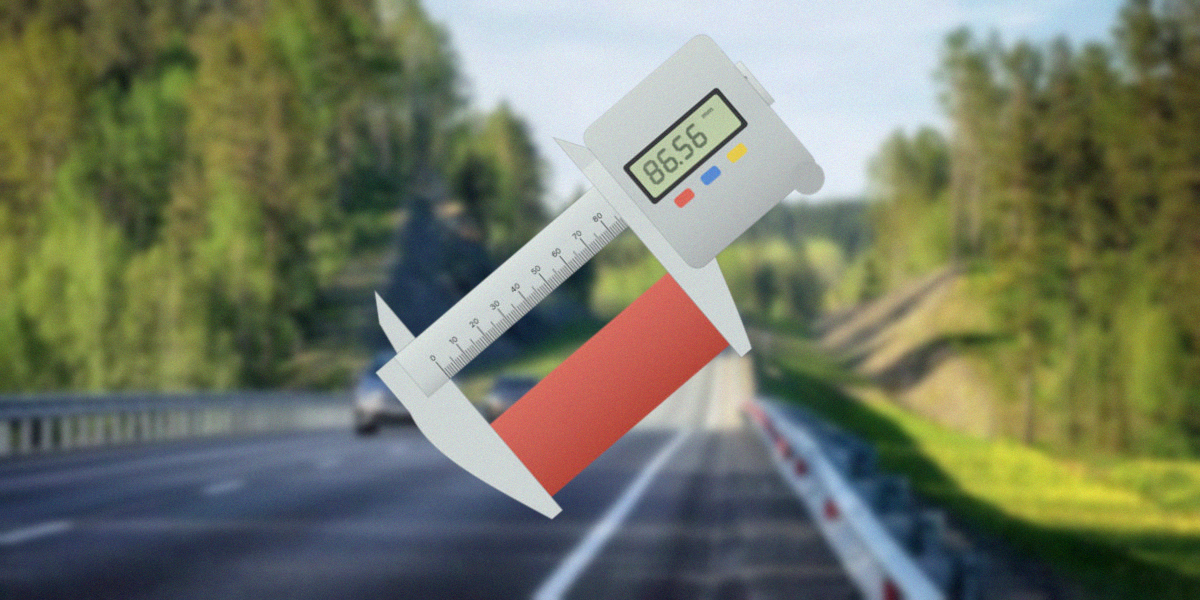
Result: 86.56 mm
